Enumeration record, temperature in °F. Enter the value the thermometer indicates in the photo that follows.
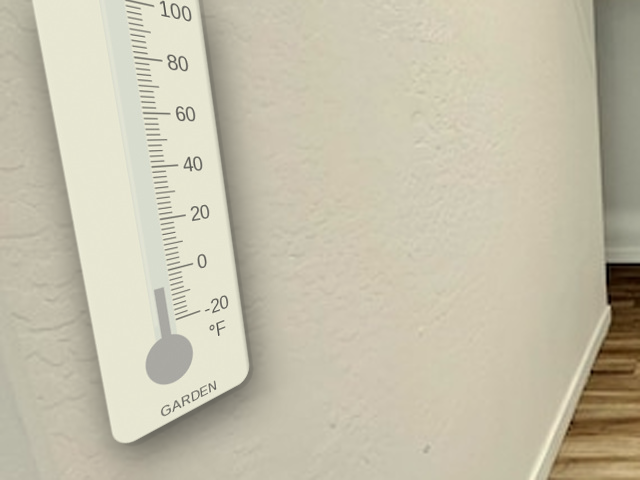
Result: -6 °F
